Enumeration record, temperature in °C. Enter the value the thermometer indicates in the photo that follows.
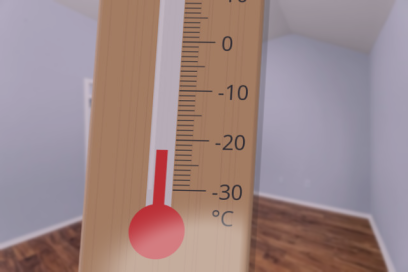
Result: -22 °C
